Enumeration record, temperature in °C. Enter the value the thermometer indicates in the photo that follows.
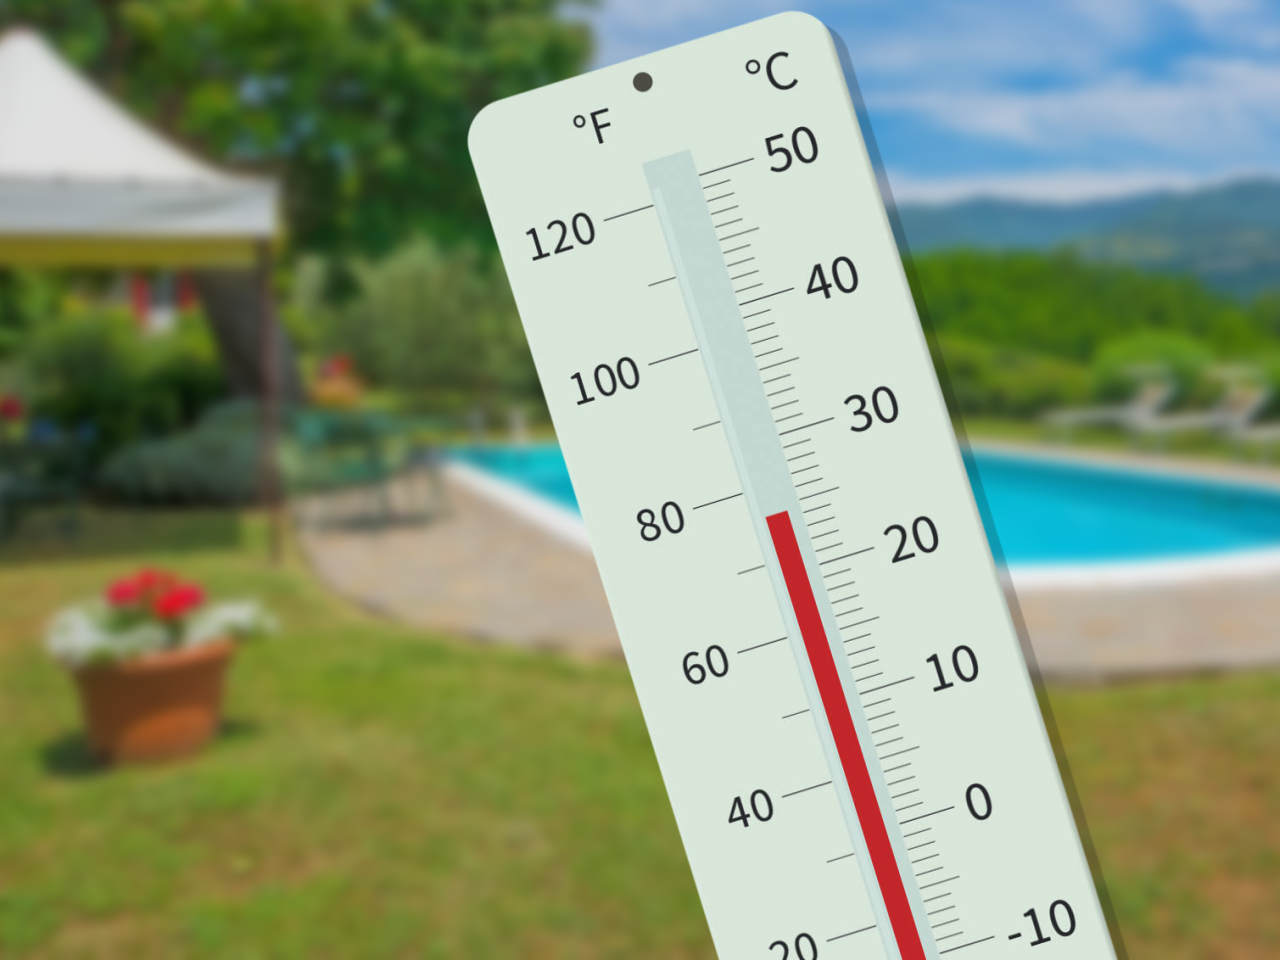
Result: 24.5 °C
